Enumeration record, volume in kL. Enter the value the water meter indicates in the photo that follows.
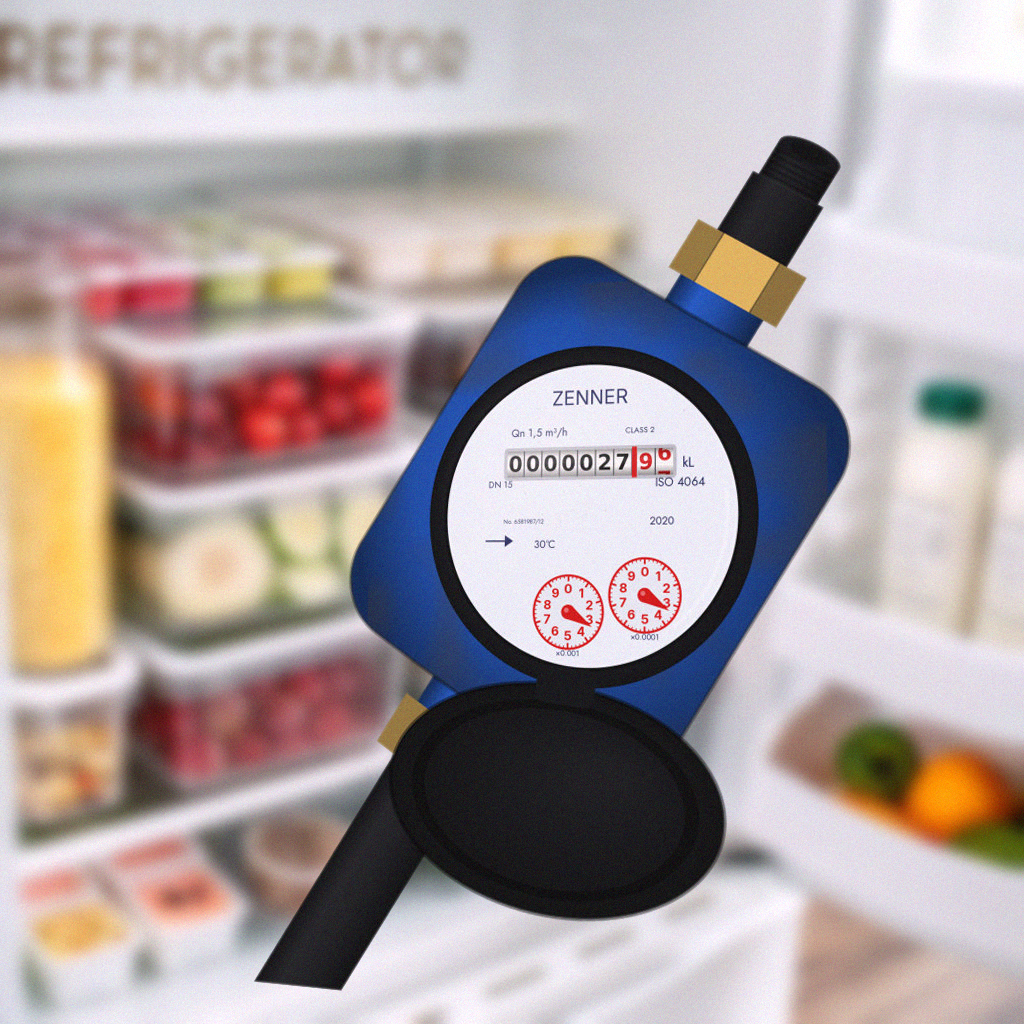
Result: 27.9633 kL
